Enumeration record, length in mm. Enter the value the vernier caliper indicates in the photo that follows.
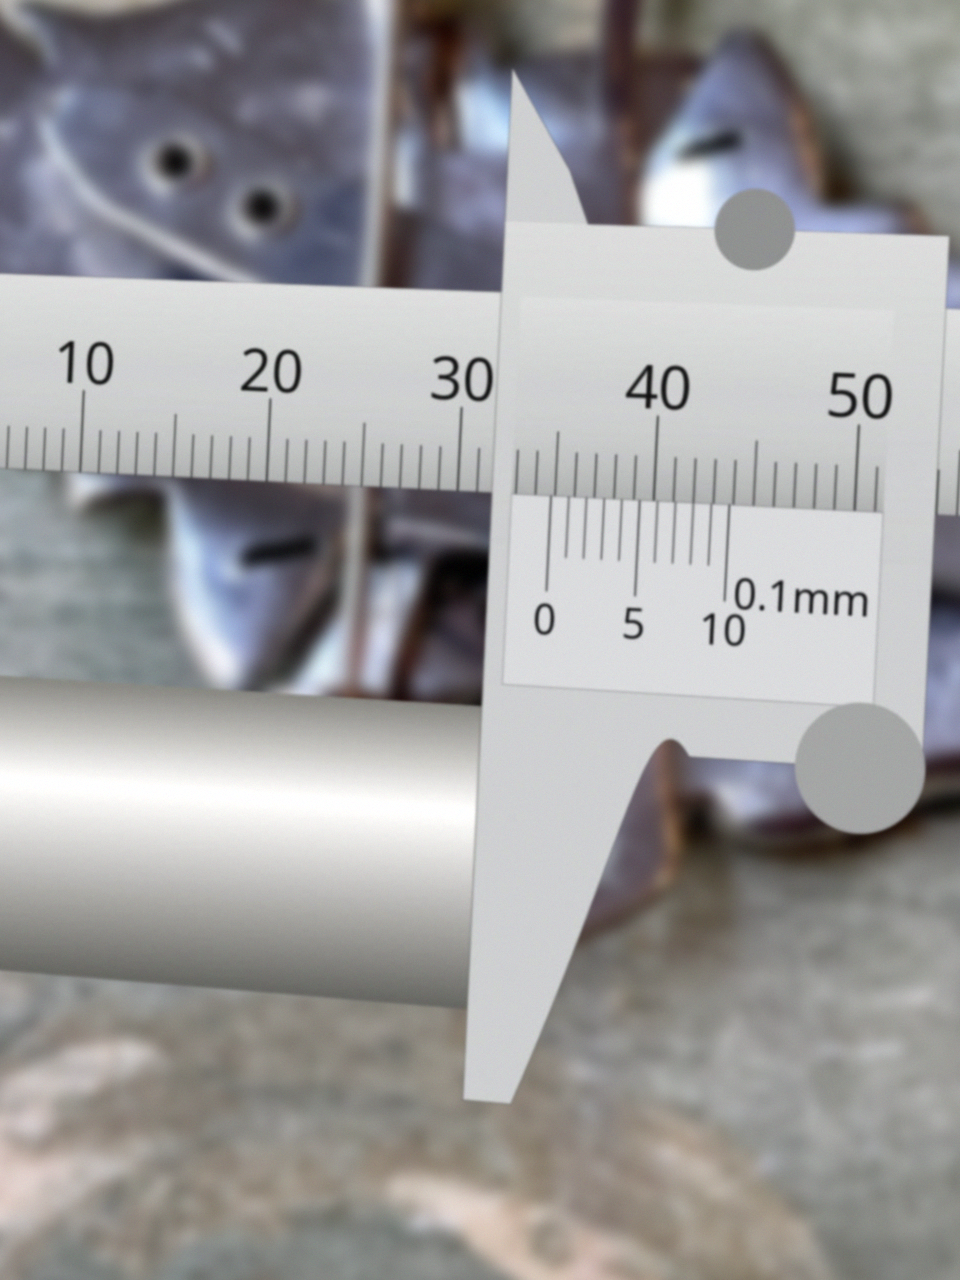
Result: 34.8 mm
